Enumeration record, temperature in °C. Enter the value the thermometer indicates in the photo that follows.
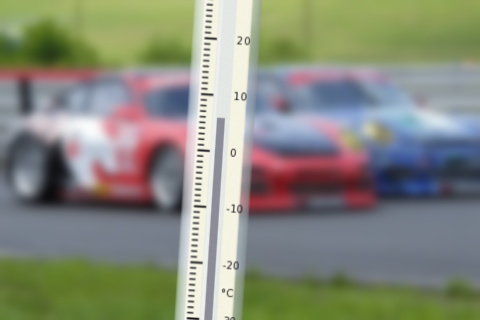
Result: 6 °C
